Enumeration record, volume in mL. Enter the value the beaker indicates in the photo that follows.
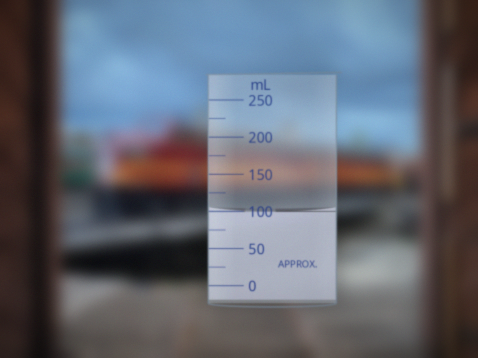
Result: 100 mL
